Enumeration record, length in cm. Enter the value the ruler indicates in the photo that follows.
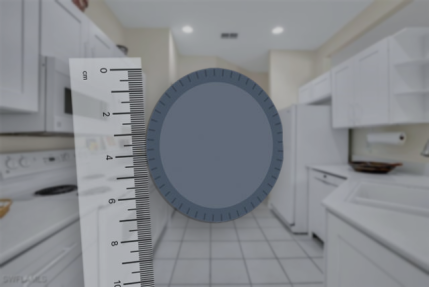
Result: 7.5 cm
